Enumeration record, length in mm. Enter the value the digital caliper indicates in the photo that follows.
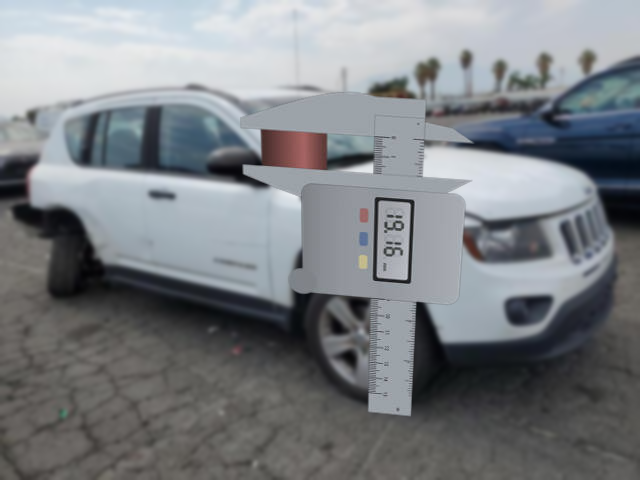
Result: 19.16 mm
